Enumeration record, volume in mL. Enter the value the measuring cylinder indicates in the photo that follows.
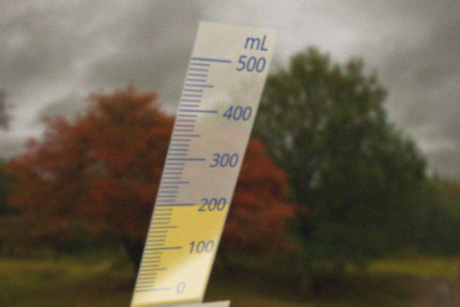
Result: 200 mL
